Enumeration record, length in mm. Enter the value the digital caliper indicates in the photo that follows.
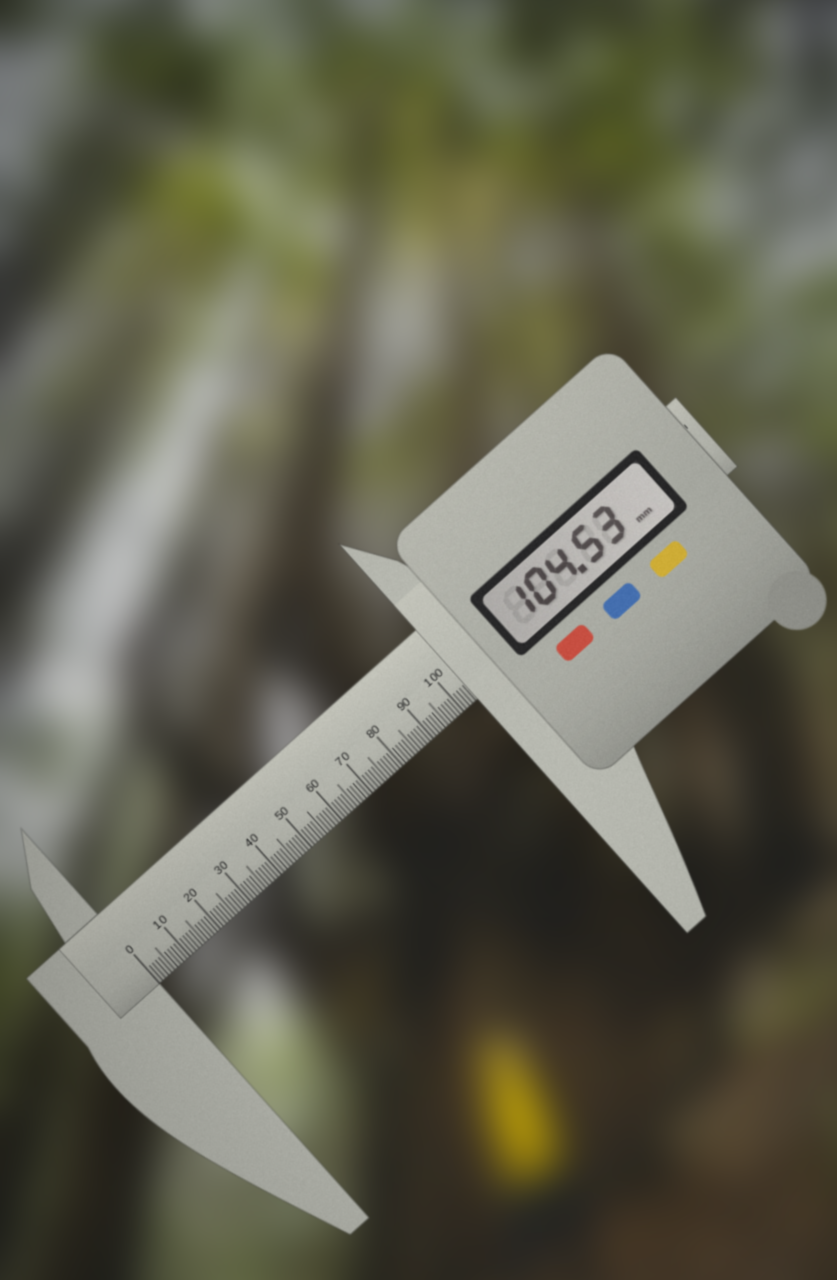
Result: 104.53 mm
